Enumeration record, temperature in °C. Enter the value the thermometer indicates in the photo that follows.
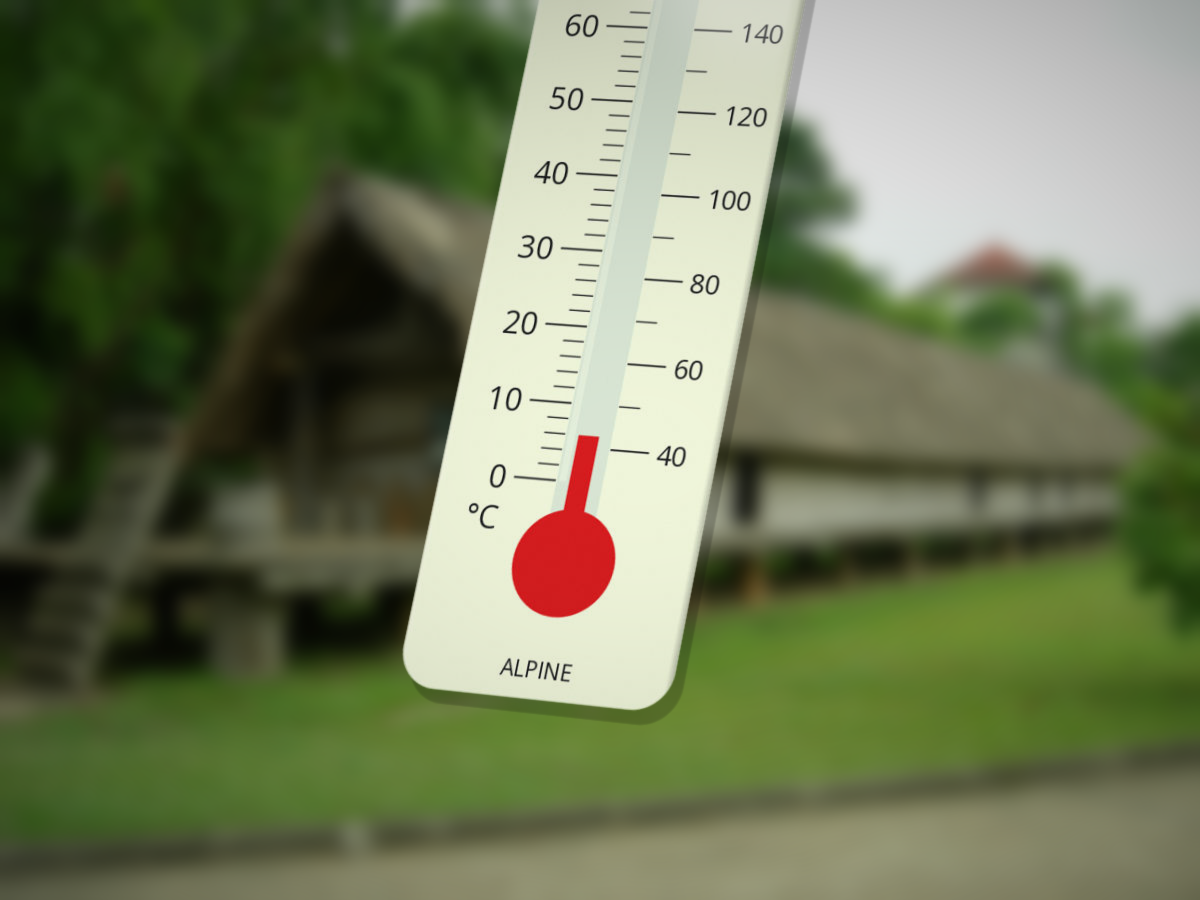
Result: 6 °C
